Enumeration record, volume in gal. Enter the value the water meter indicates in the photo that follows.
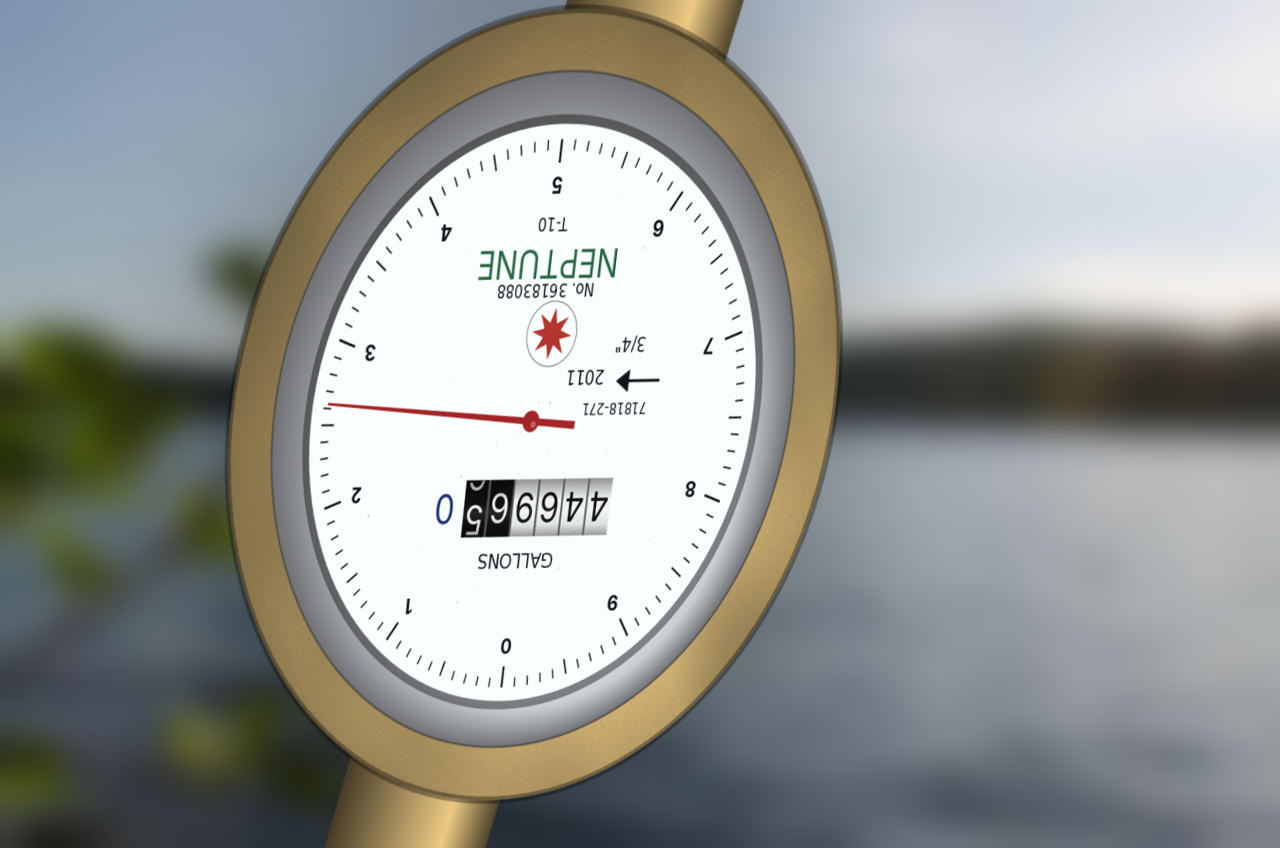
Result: 4469652.6 gal
